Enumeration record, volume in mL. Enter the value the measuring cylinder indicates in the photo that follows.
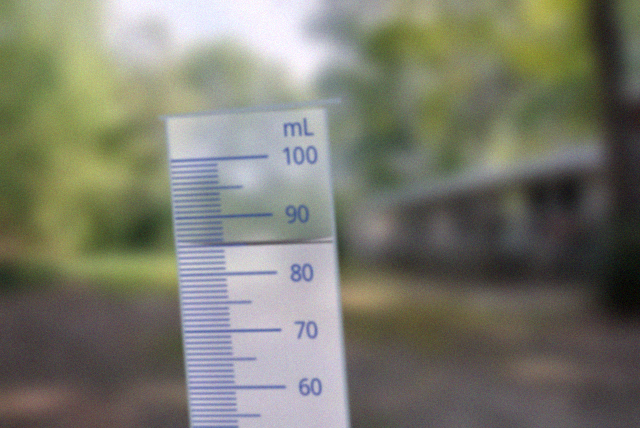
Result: 85 mL
